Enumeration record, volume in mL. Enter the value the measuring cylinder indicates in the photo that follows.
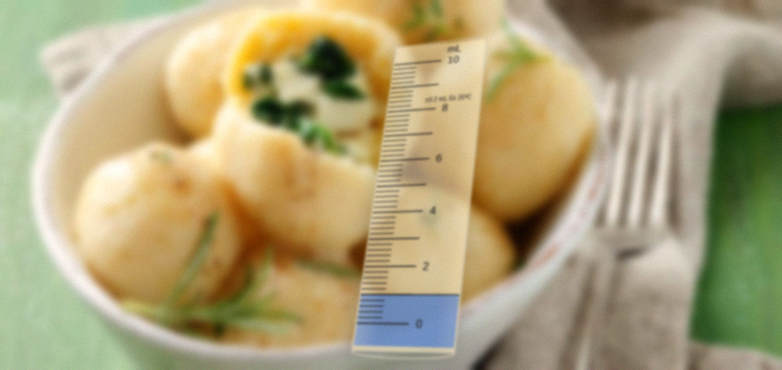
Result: 1 mL
